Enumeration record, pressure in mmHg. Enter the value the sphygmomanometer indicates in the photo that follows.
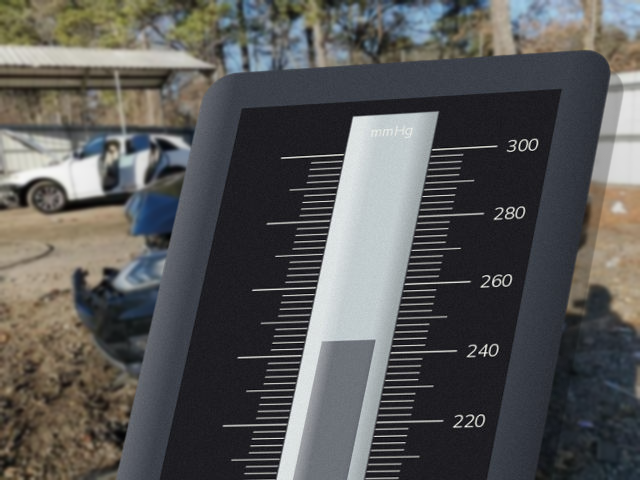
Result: 244 mmHg
